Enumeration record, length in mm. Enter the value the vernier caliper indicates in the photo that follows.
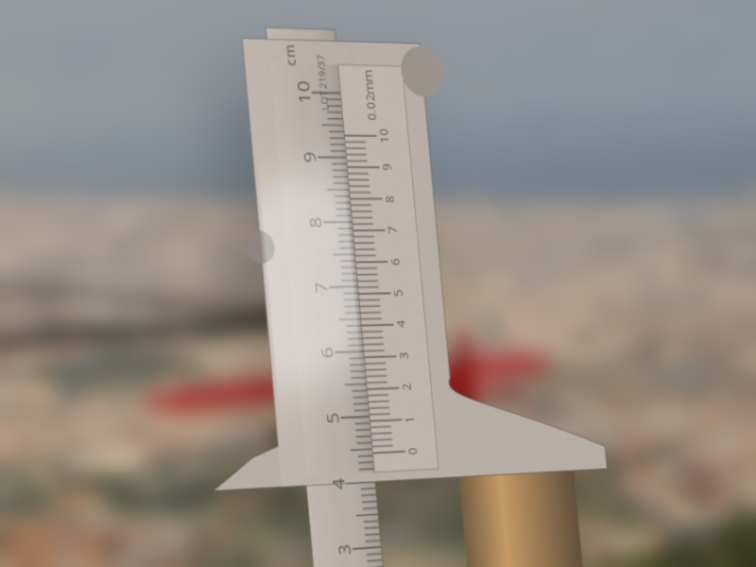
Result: 44.4 mm
